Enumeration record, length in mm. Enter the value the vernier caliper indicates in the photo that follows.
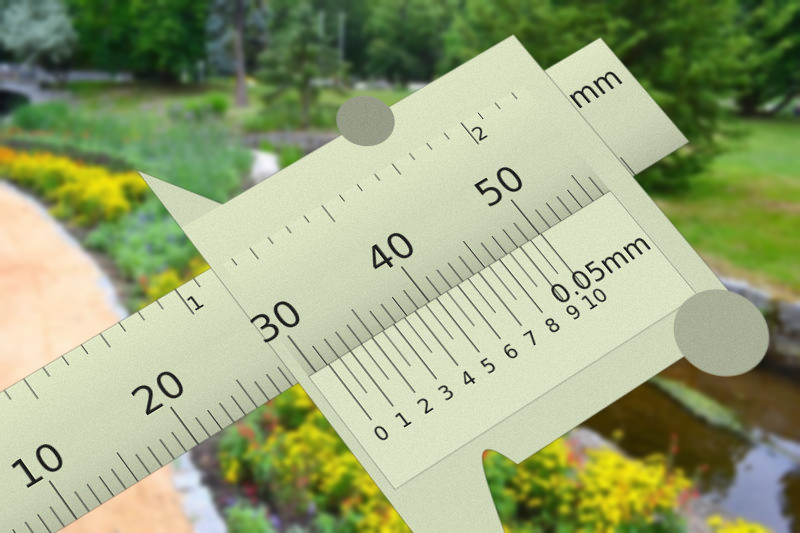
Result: 31.1 mm
